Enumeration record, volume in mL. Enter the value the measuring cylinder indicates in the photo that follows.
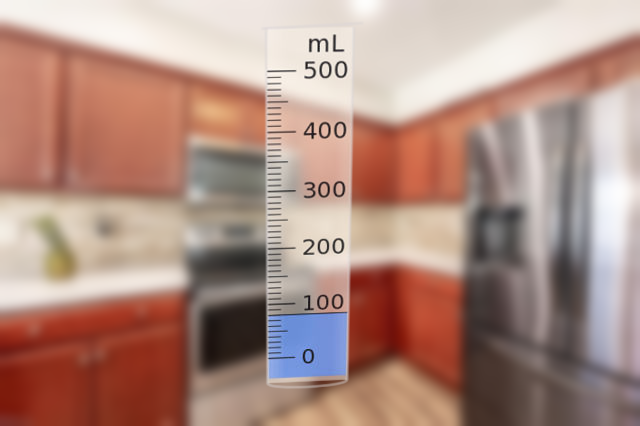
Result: 80 mL
